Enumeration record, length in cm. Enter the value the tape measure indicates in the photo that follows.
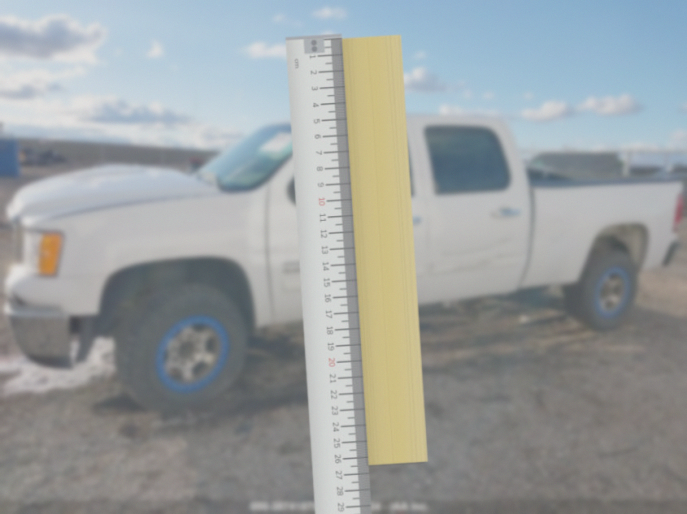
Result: 26.5 cm
